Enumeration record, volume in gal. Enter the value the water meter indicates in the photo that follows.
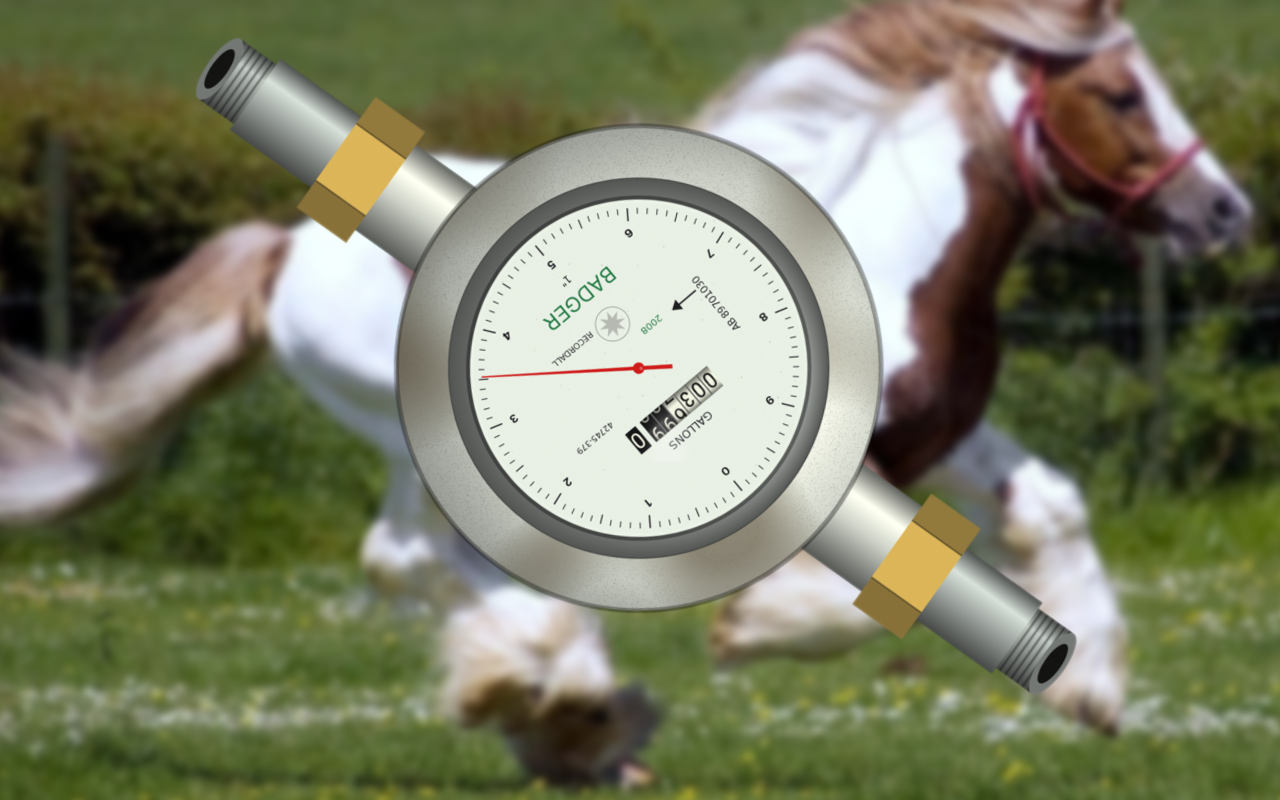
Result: 36993.5 gal
